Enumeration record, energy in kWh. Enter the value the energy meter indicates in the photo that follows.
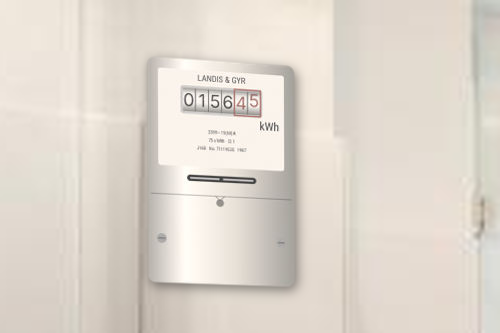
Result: 156.45 kWh
